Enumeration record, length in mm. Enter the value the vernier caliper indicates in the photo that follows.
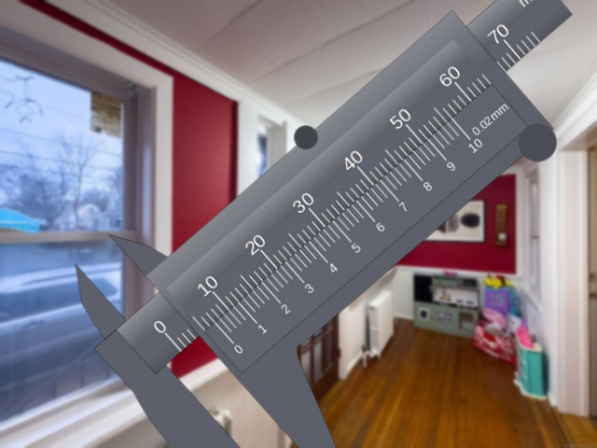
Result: 7.0 mm
